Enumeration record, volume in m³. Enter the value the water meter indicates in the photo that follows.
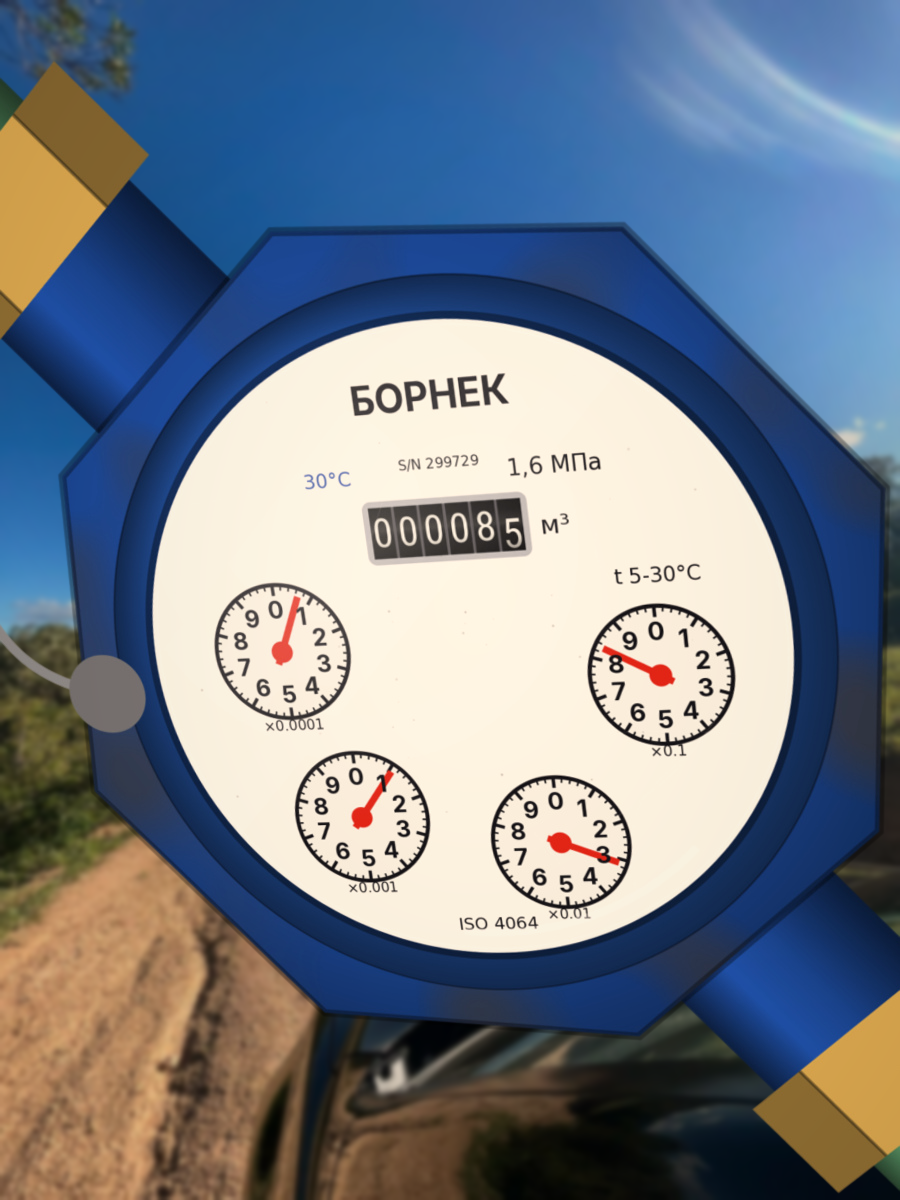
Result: 84.8310 m³
